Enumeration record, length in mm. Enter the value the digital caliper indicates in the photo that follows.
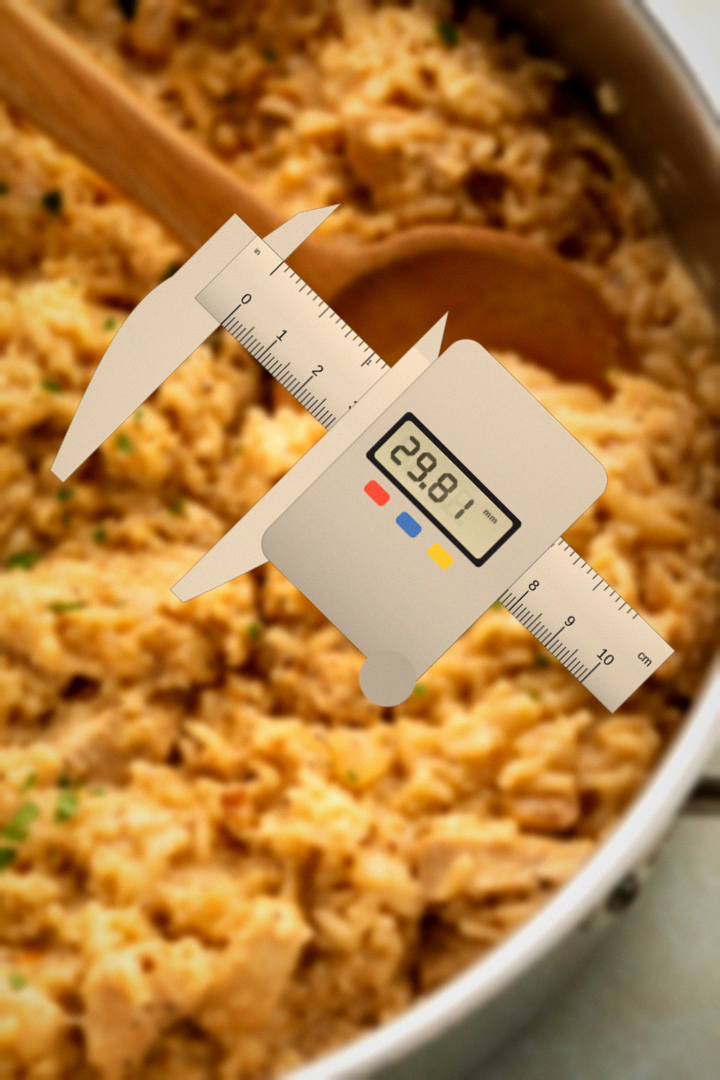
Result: 29.81 mm
